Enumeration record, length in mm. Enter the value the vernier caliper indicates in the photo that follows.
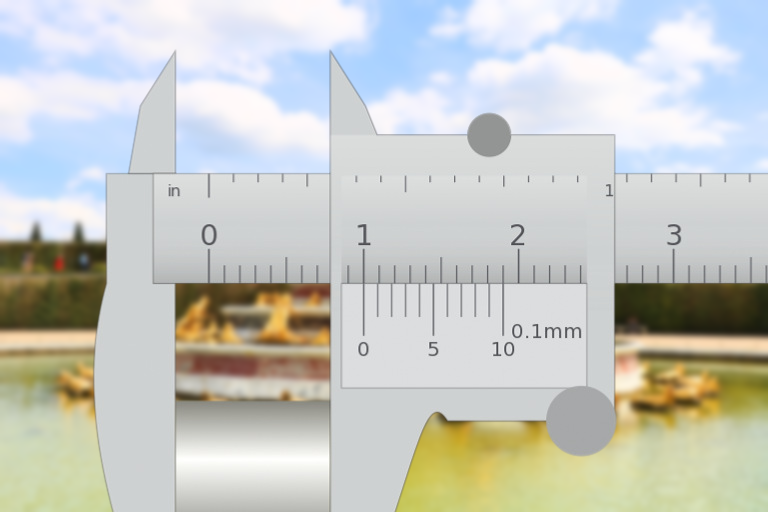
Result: 10.0 mm
